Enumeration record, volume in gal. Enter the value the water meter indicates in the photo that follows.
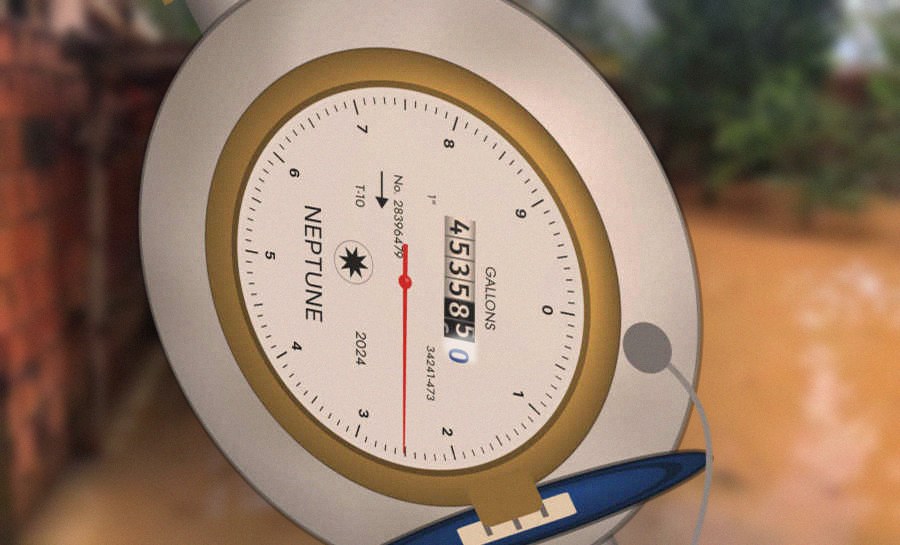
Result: 4535852.5 gal
